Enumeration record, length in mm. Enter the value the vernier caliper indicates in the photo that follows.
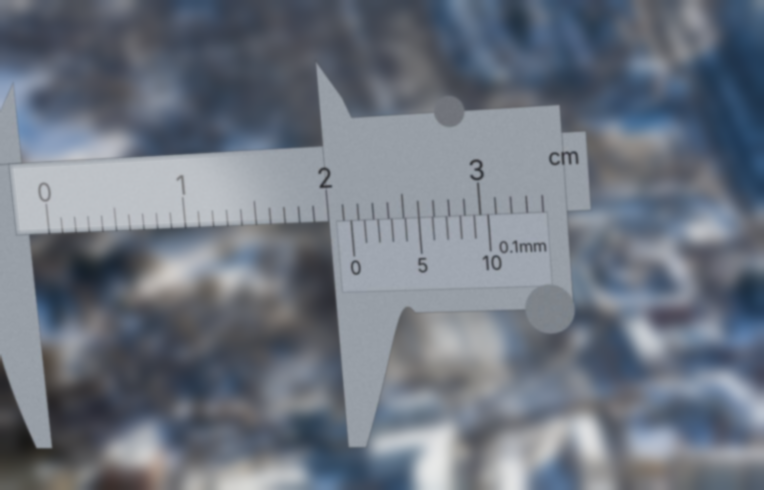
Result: 21.5 mm
